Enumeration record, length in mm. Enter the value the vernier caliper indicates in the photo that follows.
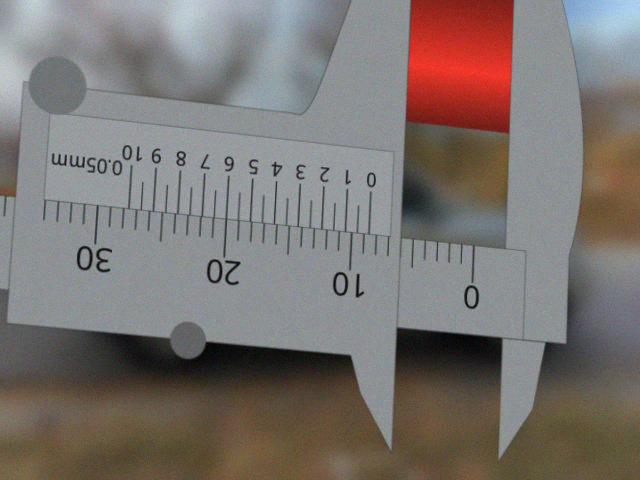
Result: 8.6 mm
